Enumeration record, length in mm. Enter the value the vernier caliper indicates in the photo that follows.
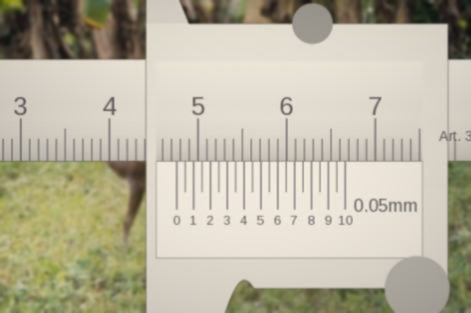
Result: 47.6 mm
